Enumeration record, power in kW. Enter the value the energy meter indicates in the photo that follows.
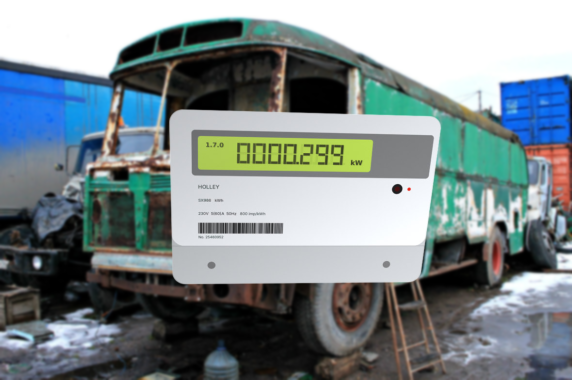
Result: 0.299 kW
